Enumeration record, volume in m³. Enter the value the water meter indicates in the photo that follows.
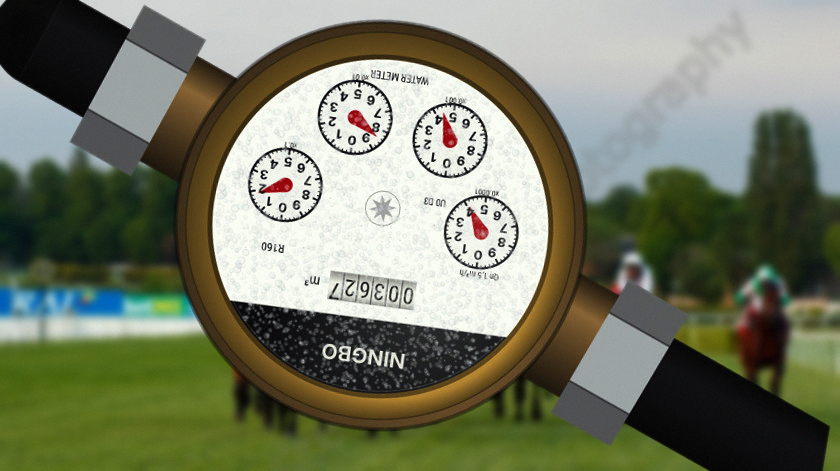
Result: 3627.1844 m³
